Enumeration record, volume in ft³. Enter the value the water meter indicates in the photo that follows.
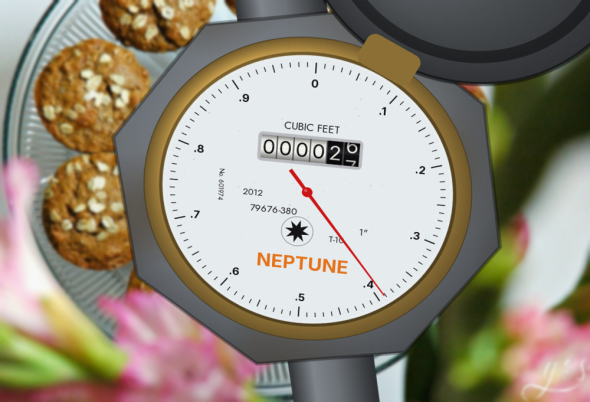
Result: 26.39 ft³
